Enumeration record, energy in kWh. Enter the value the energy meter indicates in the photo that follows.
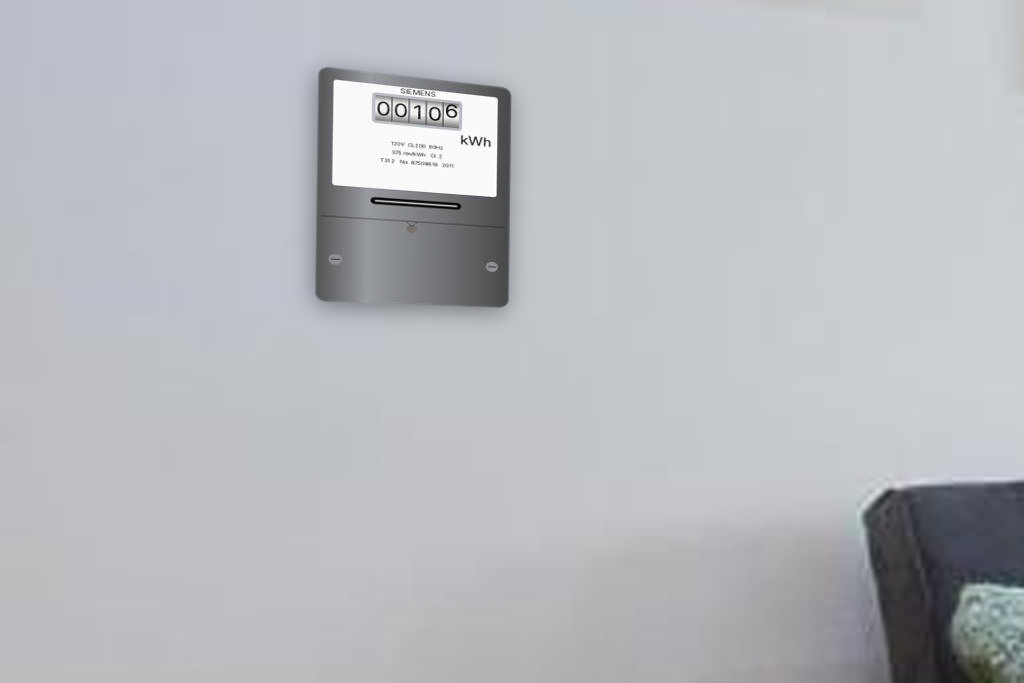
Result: 106 kWh
